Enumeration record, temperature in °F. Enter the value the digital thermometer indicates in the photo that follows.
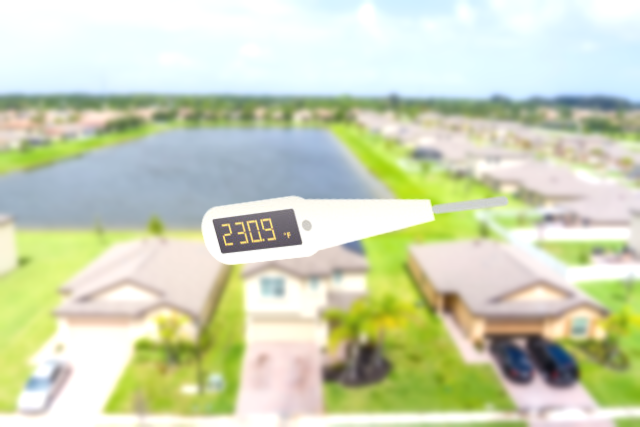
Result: 230.9 °F
